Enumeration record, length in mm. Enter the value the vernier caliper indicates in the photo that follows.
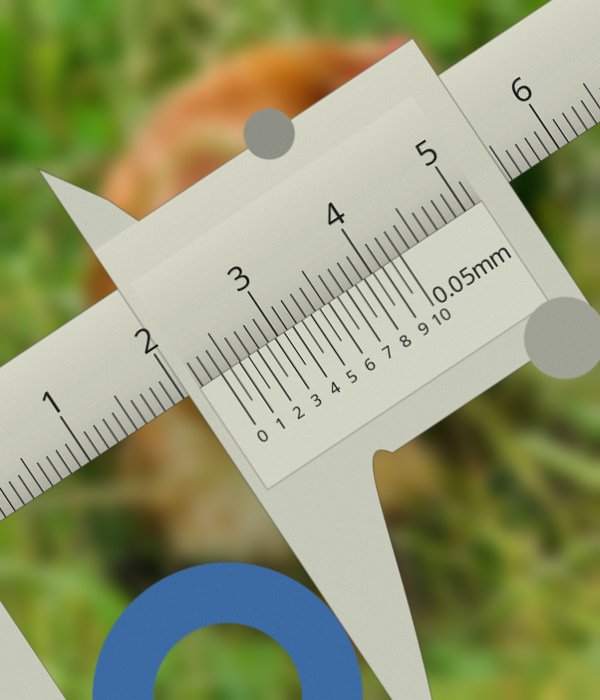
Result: 24.0 mm
